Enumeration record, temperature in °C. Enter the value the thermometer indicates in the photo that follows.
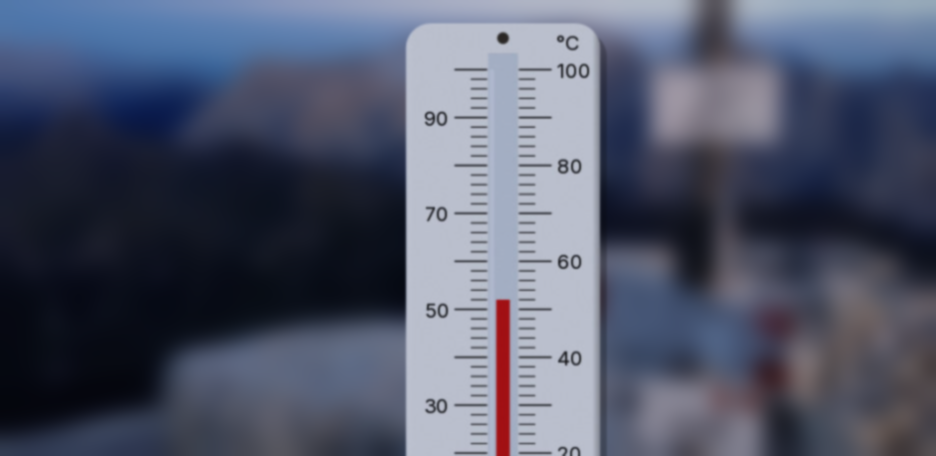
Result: 52 °C
